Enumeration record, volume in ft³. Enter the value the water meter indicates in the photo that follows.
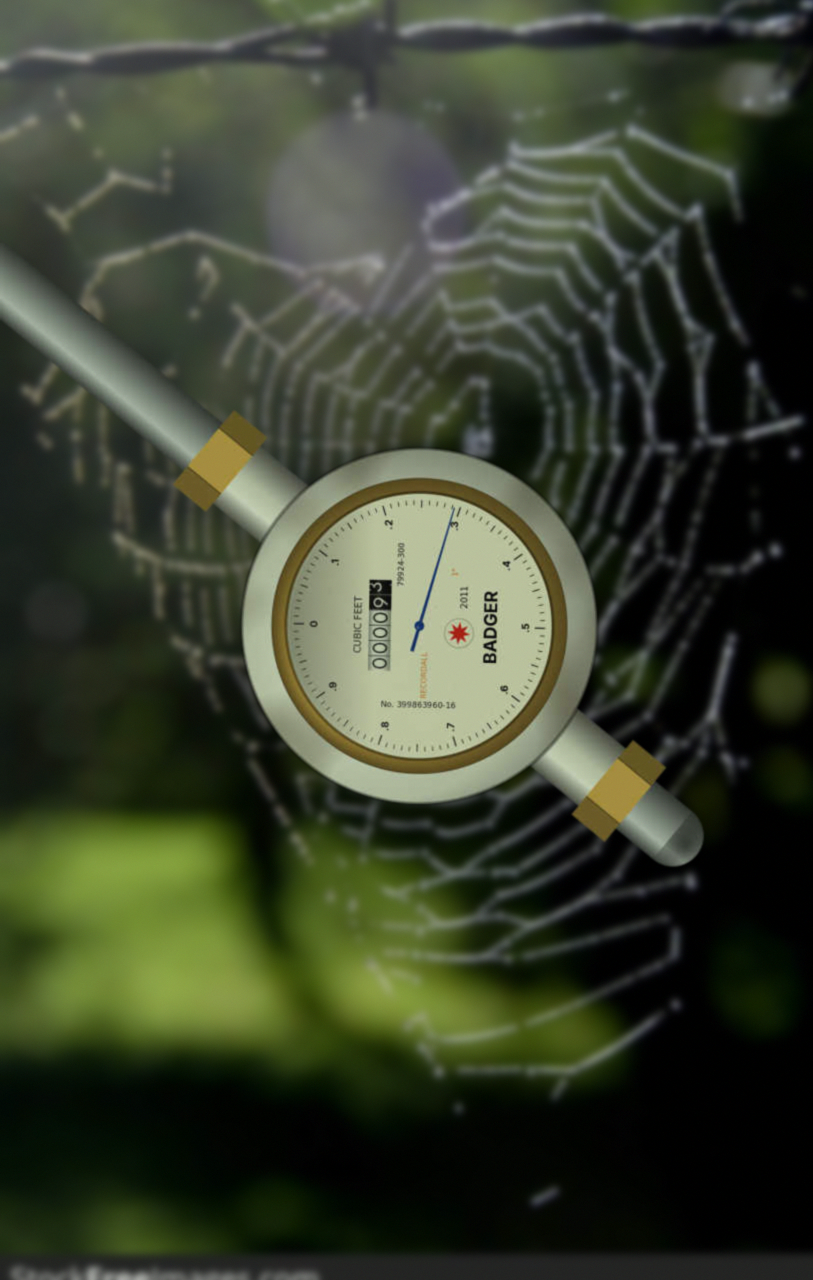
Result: 93.29 ft³
